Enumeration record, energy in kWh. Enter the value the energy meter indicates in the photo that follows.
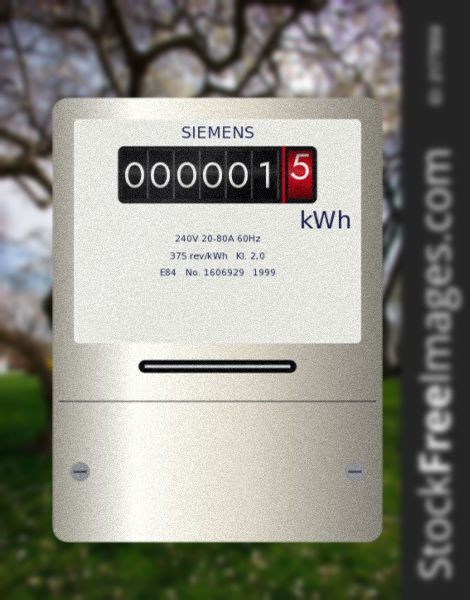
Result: 1.5 kWh
